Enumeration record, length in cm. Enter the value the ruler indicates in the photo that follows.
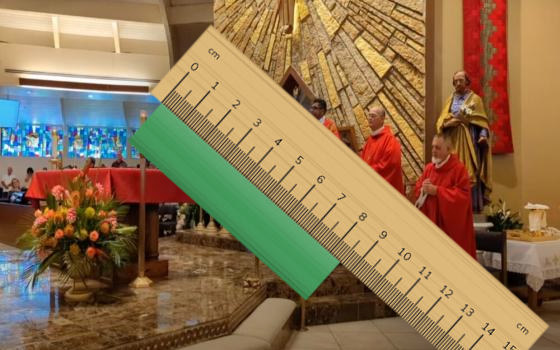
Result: 8.5 cm
